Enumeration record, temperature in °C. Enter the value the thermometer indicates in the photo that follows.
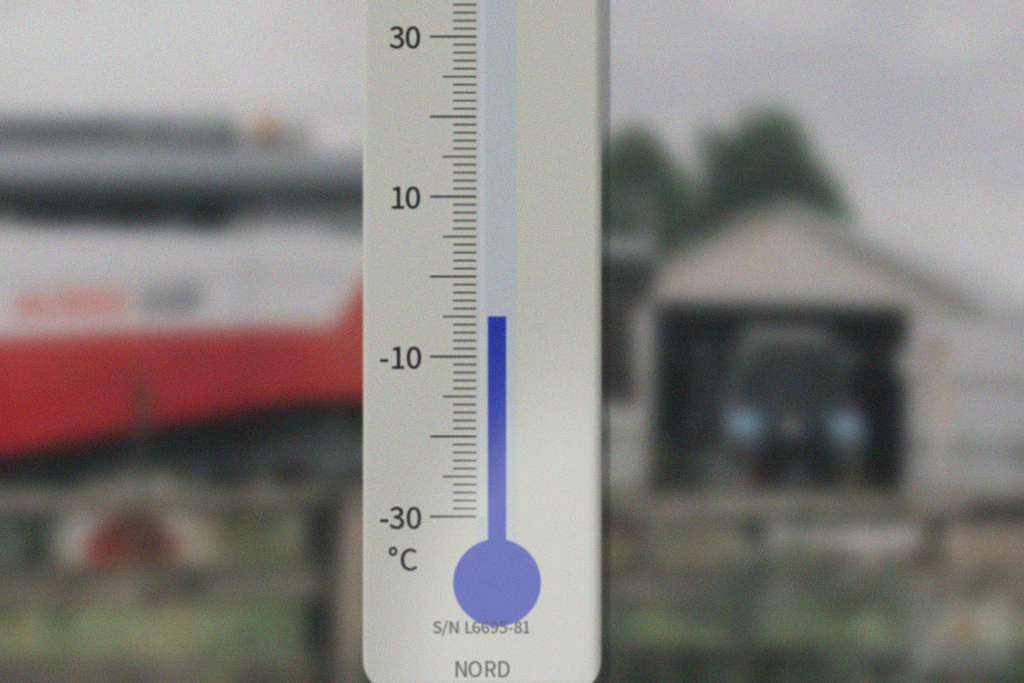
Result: -5 °C
